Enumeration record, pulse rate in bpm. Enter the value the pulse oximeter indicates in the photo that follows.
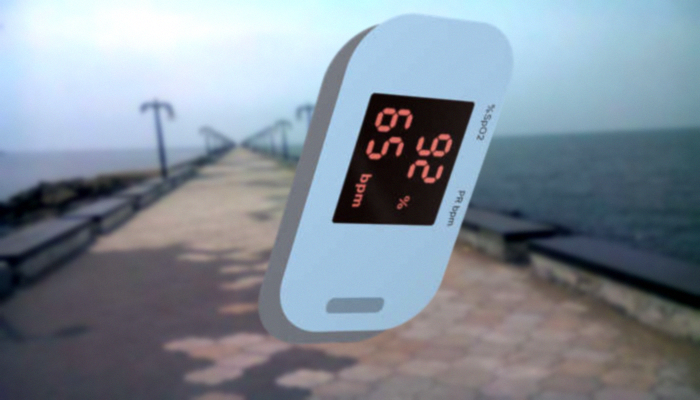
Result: 65 bpm
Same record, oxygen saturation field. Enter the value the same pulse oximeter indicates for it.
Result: 92 %
